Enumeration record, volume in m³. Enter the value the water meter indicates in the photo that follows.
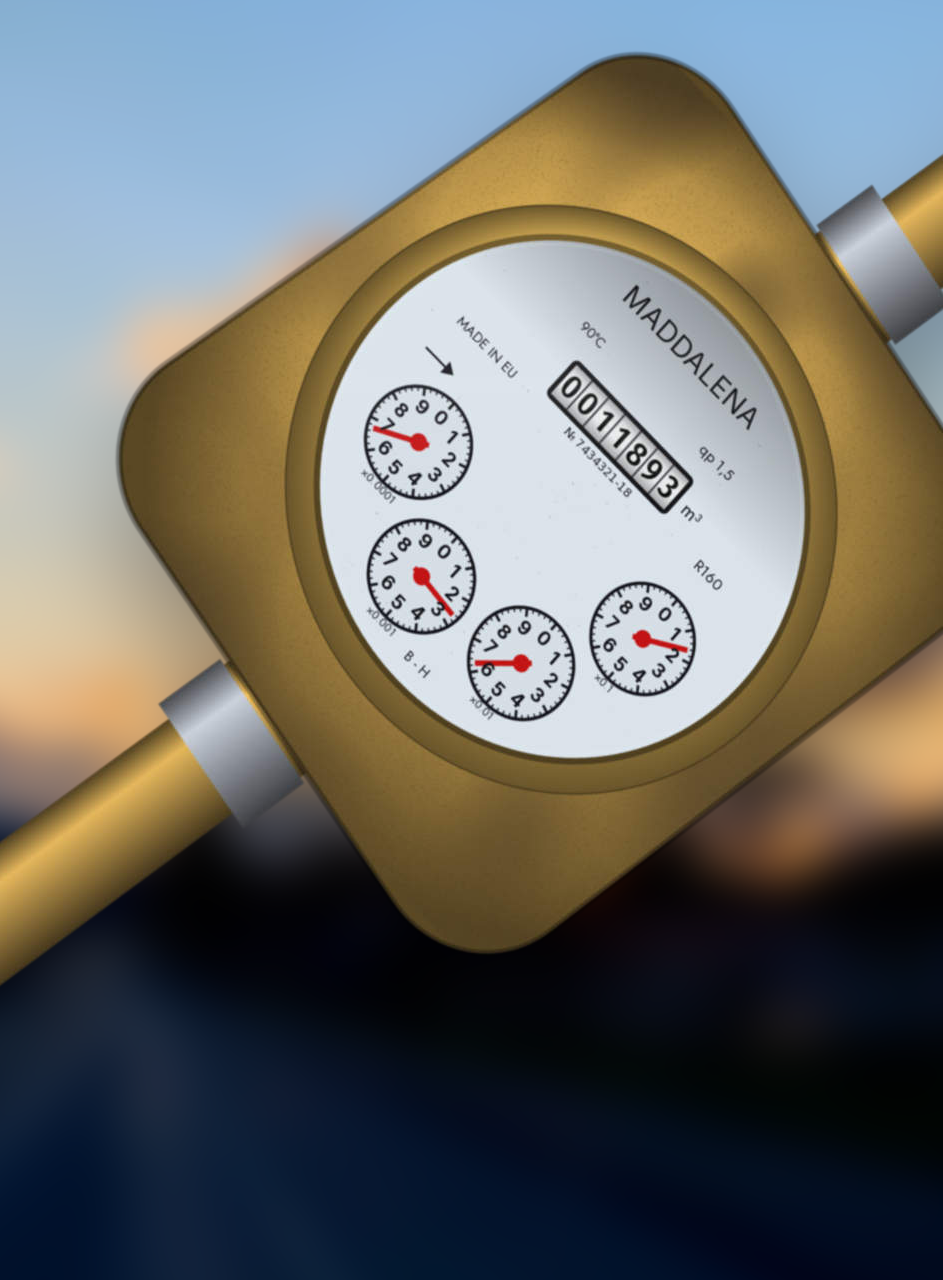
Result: 11893.1626 m³
